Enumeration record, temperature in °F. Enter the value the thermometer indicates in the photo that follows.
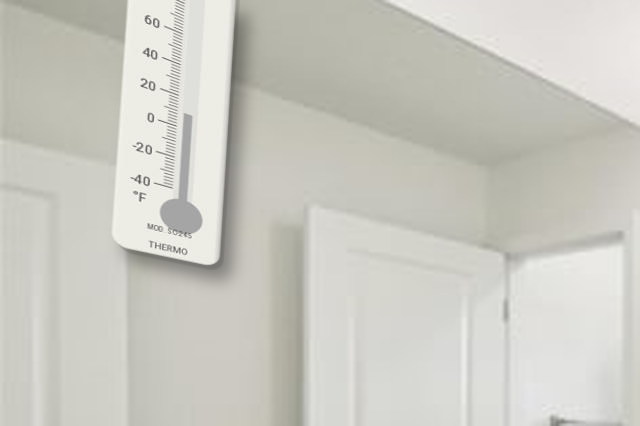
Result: 10 °F
